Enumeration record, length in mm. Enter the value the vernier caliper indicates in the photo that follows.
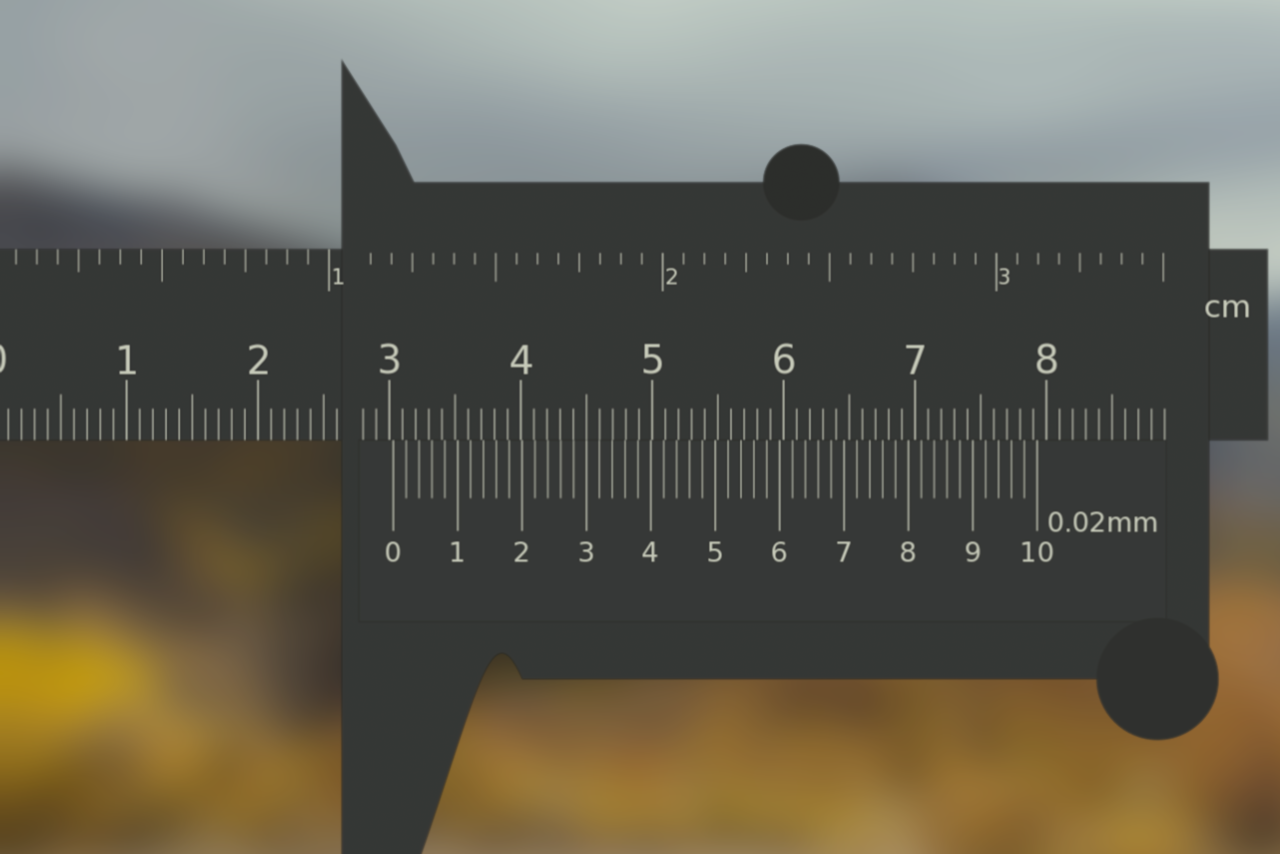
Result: 30.3 mm
